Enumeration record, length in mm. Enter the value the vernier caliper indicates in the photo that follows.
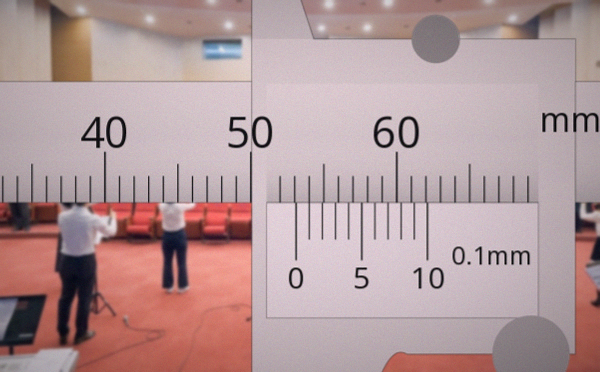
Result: 53.1 mm
